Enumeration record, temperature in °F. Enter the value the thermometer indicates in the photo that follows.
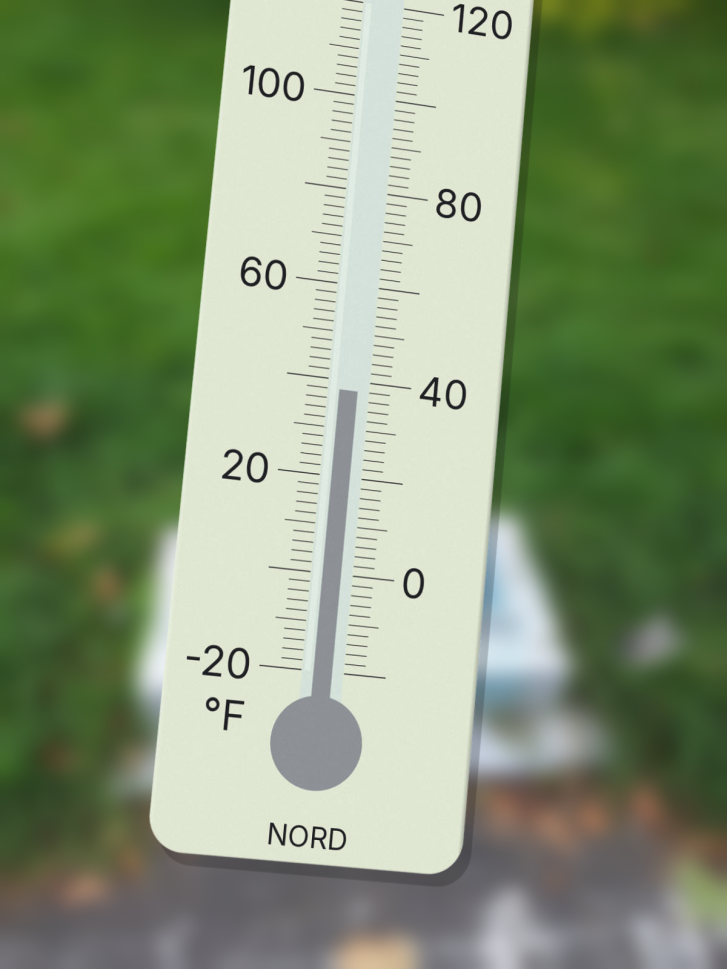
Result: 38 °F
